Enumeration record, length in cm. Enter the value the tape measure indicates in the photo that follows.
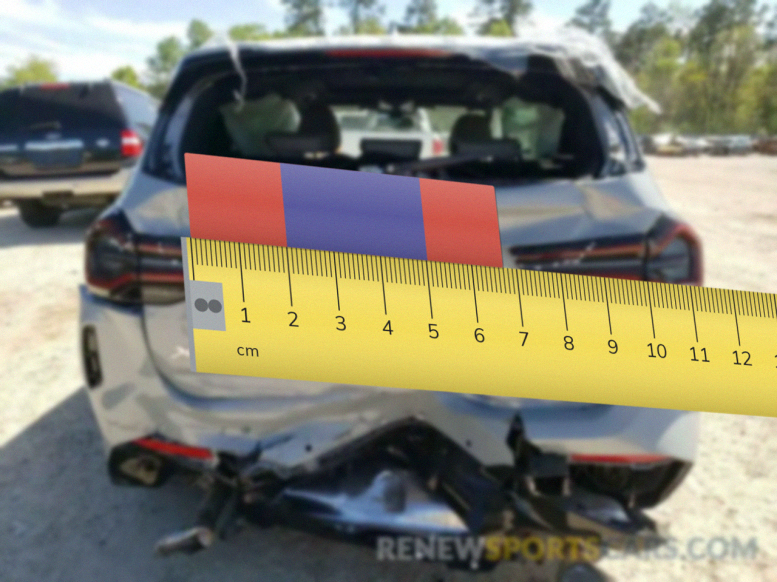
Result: 6.7 cm
